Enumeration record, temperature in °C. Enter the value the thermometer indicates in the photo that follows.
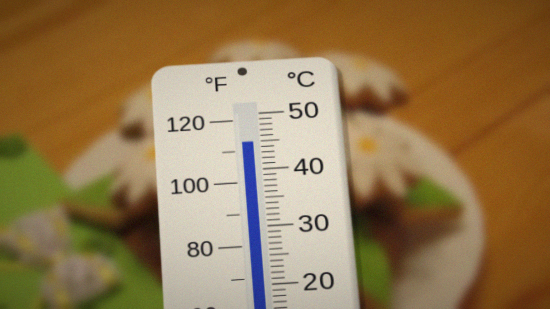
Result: 45 °C
